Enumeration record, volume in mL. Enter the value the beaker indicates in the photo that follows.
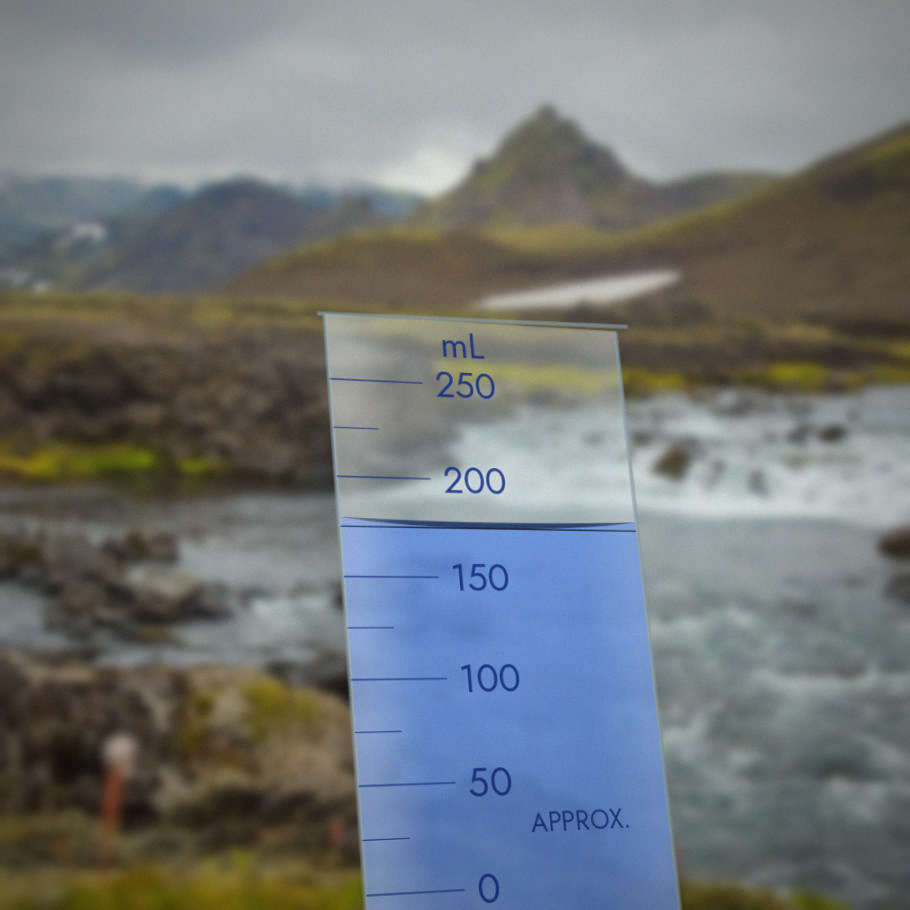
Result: 175 mL
